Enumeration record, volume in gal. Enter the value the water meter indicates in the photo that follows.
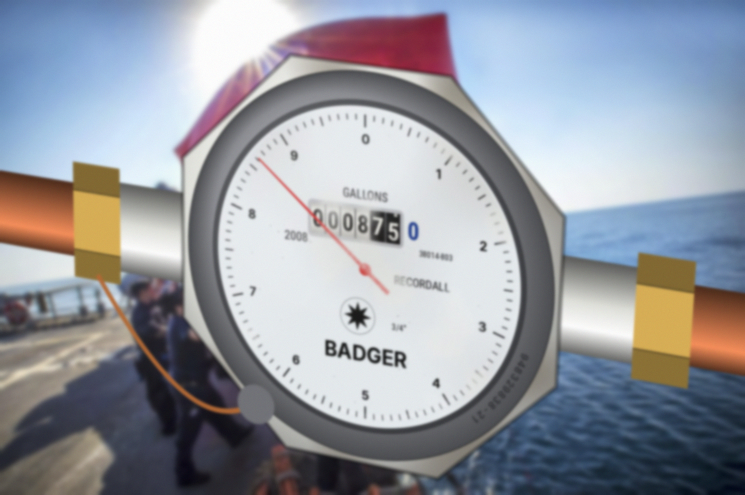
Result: 8748.6 gal
